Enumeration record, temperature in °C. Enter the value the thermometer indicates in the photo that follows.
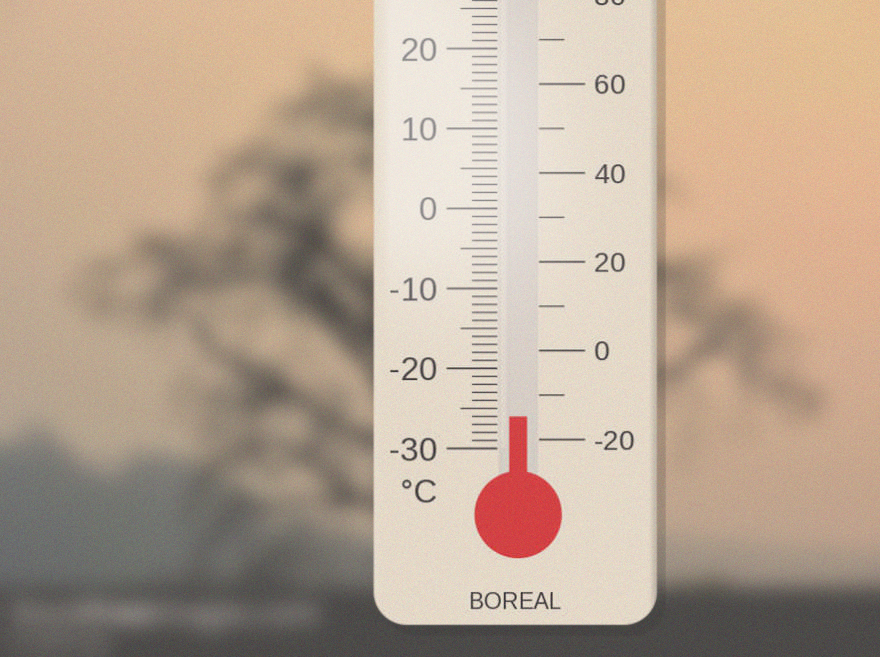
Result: -26 °C
